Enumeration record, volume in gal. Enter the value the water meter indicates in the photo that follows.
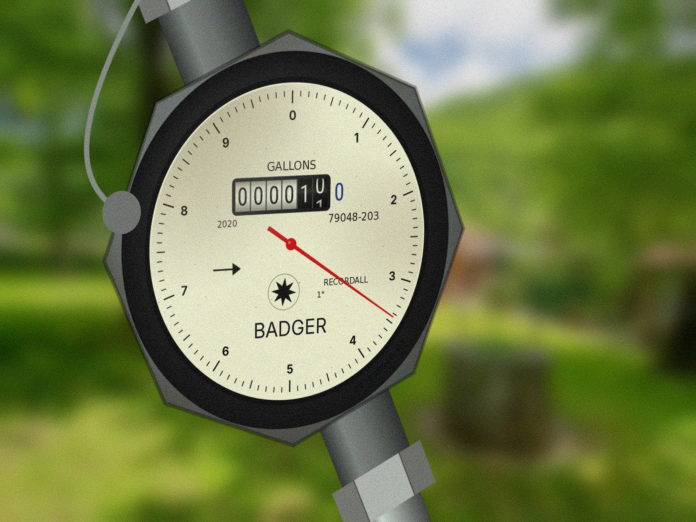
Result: 103.4 gal
